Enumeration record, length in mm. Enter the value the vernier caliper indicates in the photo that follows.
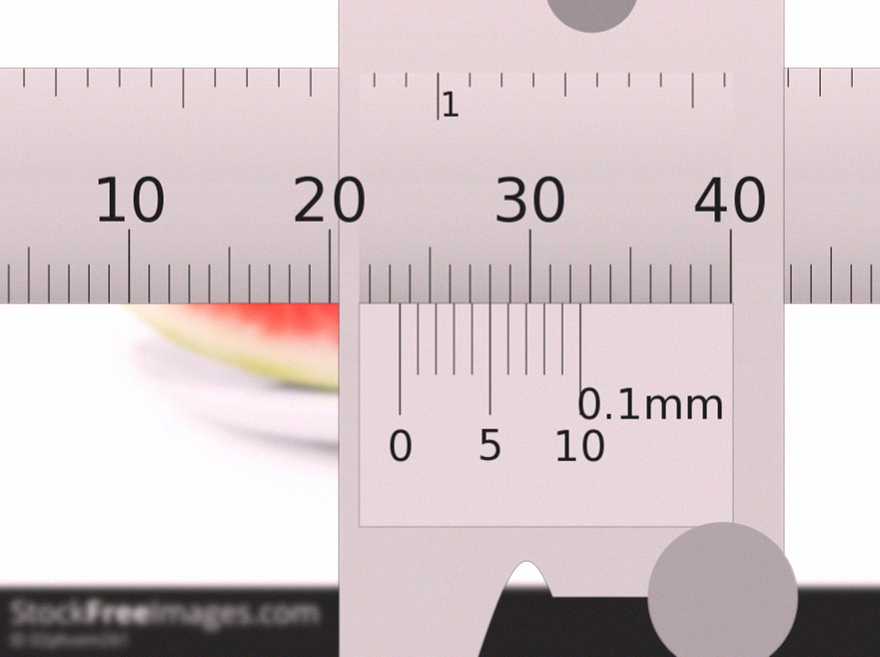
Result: 23.5 mm
